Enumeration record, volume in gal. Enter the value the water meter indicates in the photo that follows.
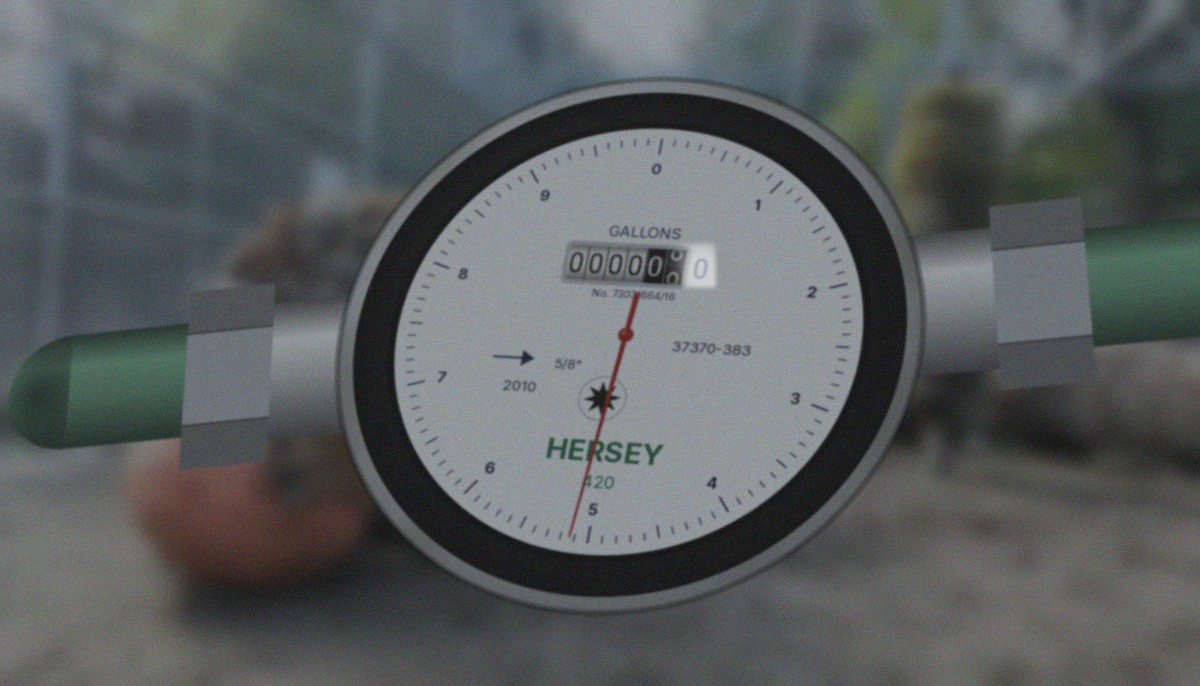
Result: 85.1 gal
